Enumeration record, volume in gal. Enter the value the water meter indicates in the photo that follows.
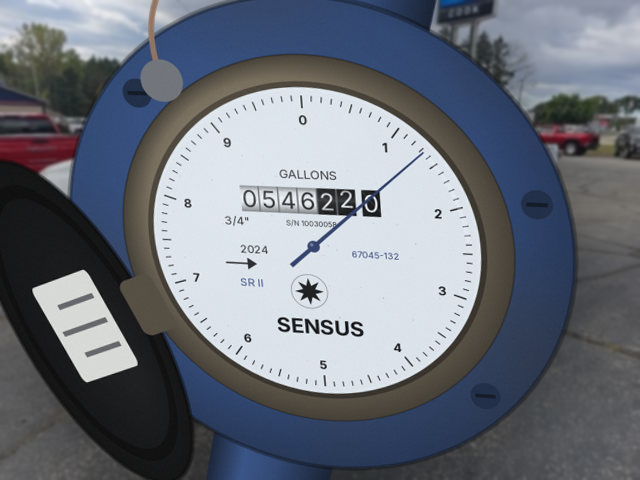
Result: 546221.3 gal
